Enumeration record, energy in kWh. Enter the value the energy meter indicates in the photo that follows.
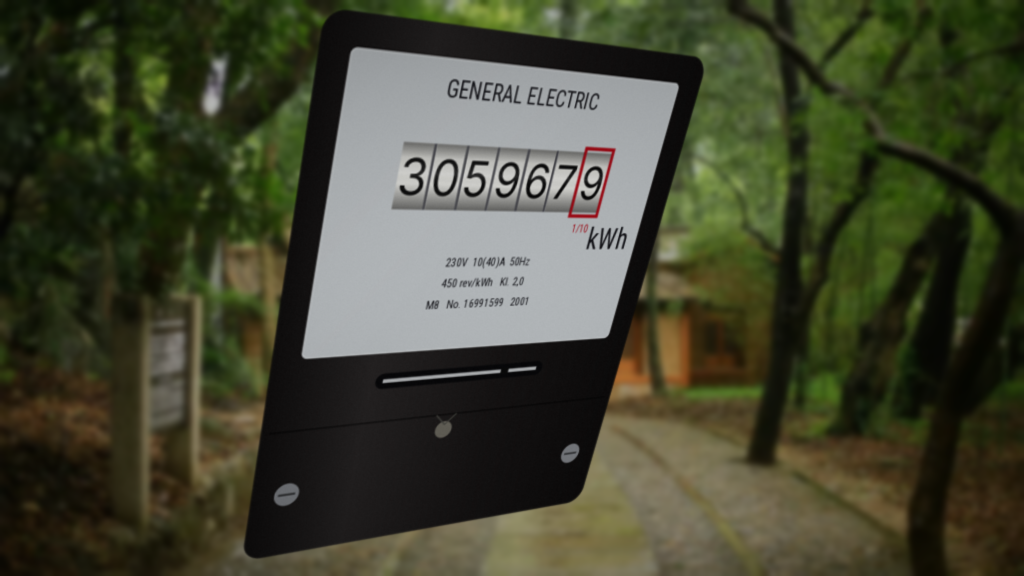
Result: 305967.9 kWh
